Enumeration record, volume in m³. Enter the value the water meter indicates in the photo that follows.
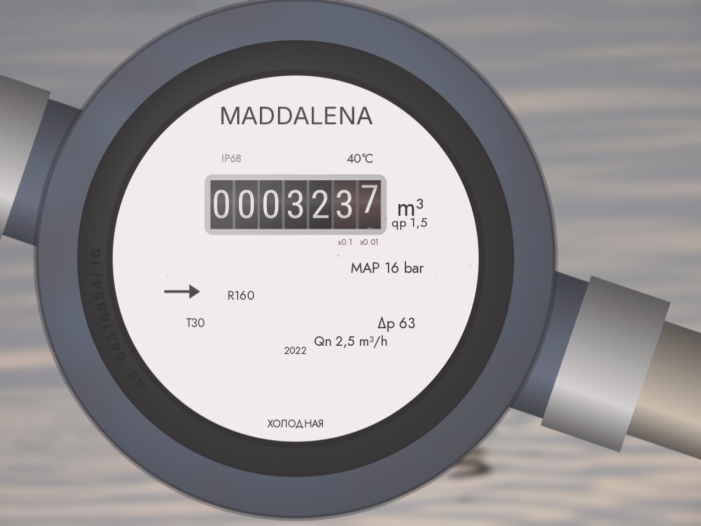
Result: 32.37 m³
